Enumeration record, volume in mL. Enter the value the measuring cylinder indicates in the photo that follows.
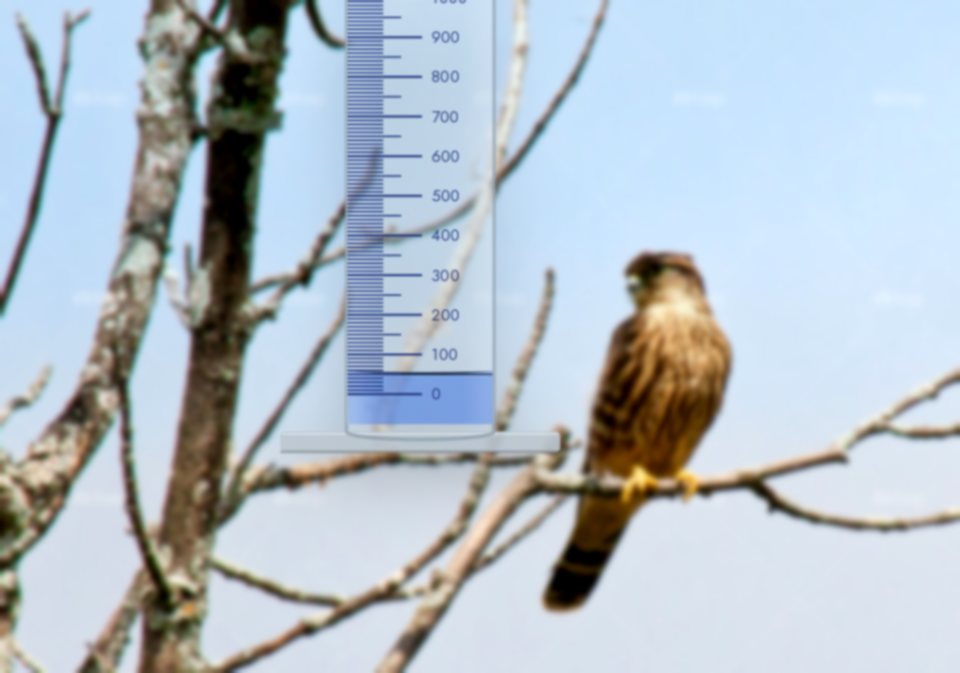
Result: 50 mL
